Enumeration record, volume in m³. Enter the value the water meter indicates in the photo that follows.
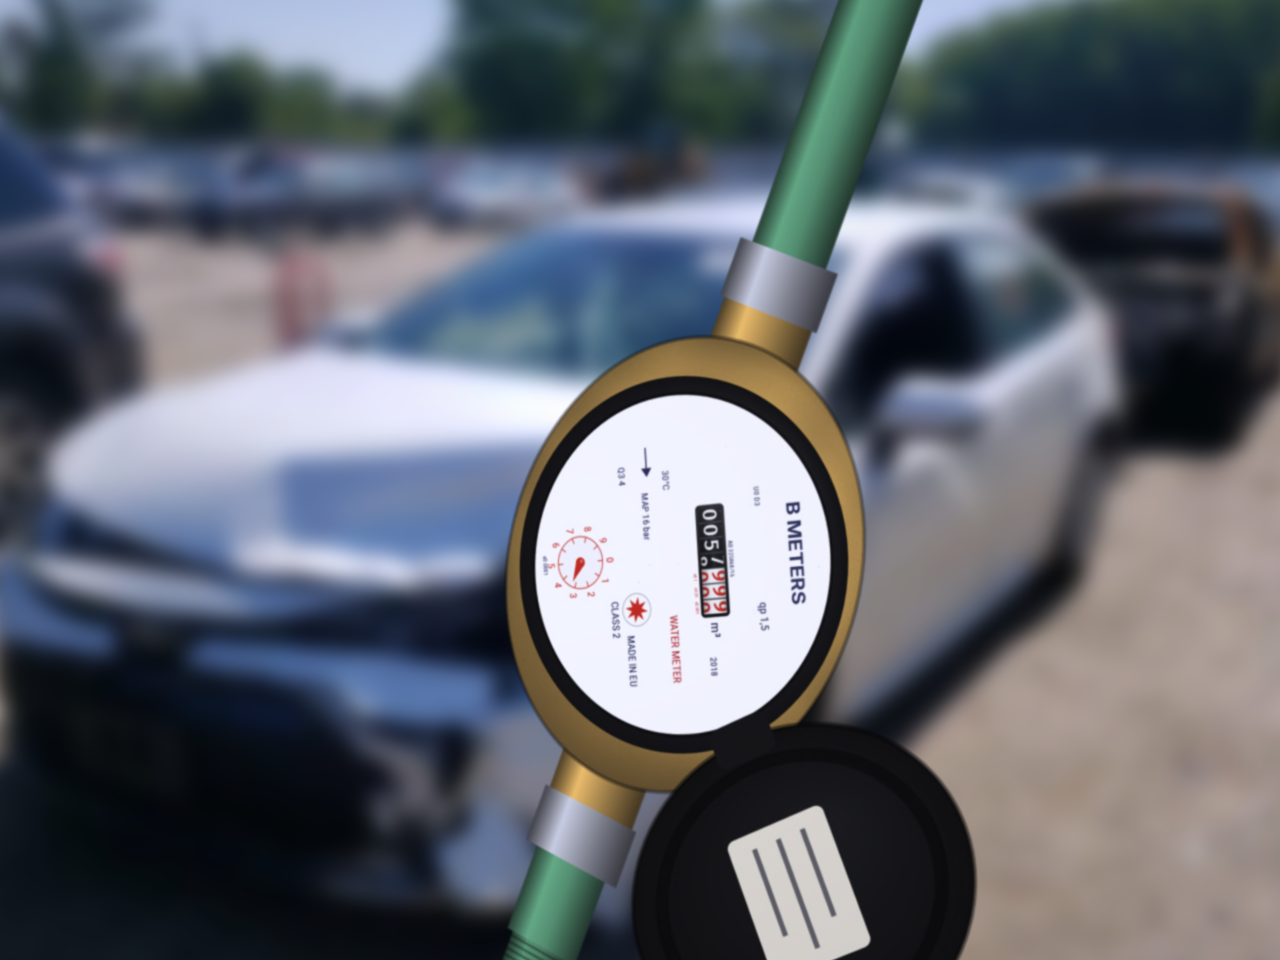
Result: 57.9993 m³
